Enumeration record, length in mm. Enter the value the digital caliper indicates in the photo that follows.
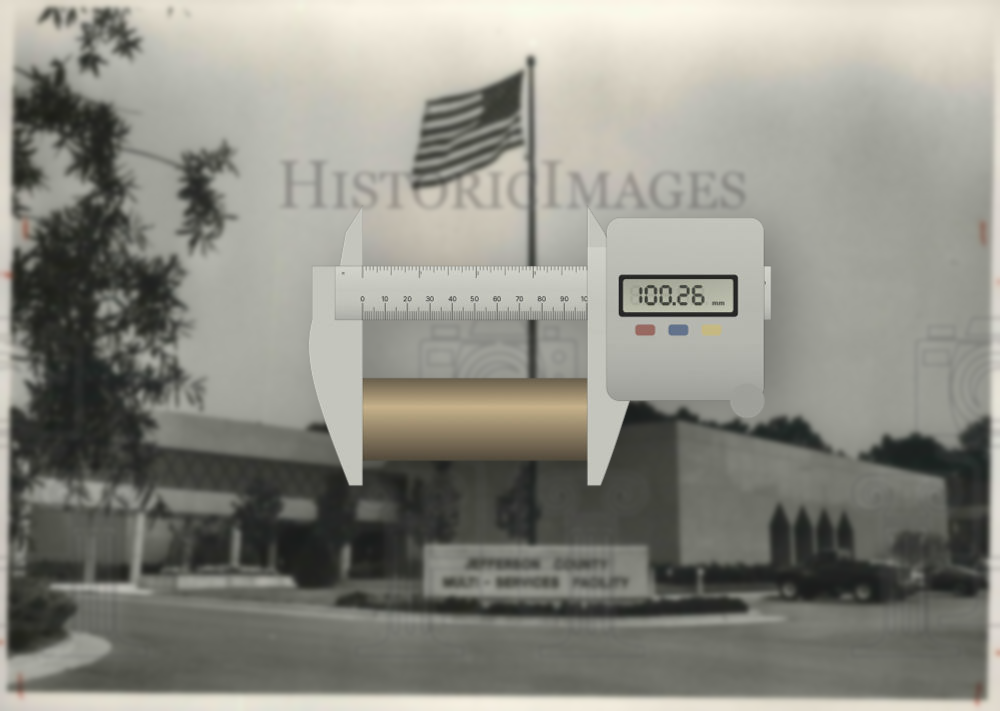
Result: 100.26 mm
